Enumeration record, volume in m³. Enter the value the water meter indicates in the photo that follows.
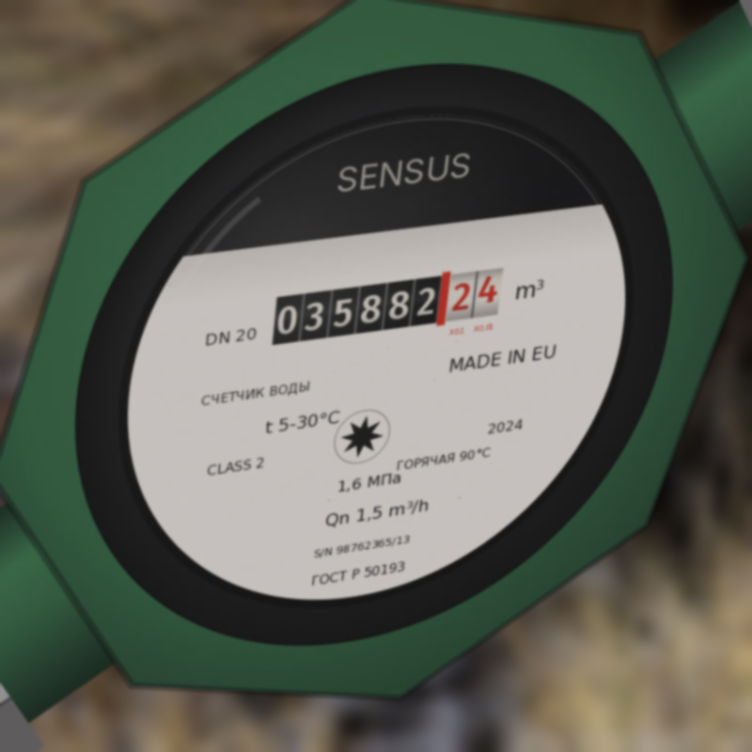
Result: 35882.24 m³
